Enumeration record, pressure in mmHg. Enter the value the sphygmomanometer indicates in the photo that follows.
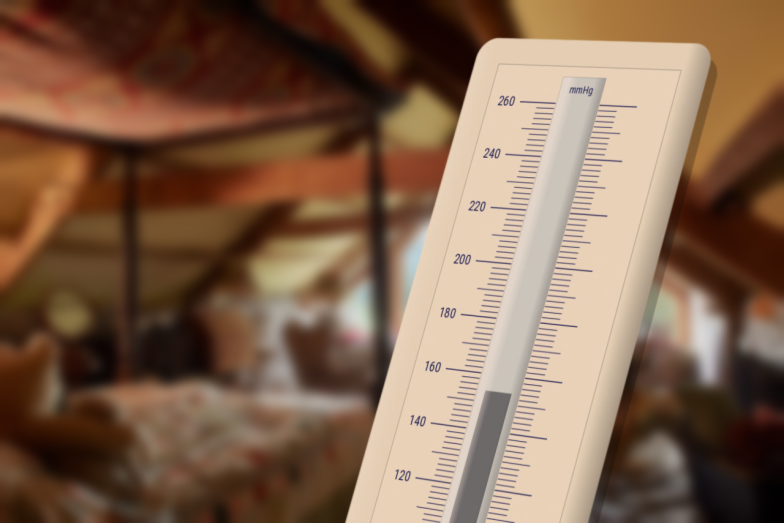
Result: 154 mmHg
